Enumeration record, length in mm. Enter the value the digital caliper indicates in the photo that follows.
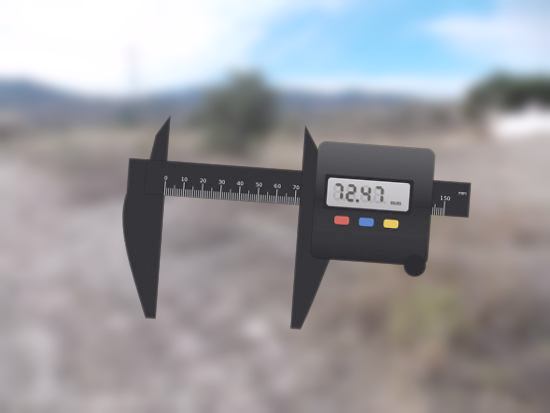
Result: 72.47 mm
